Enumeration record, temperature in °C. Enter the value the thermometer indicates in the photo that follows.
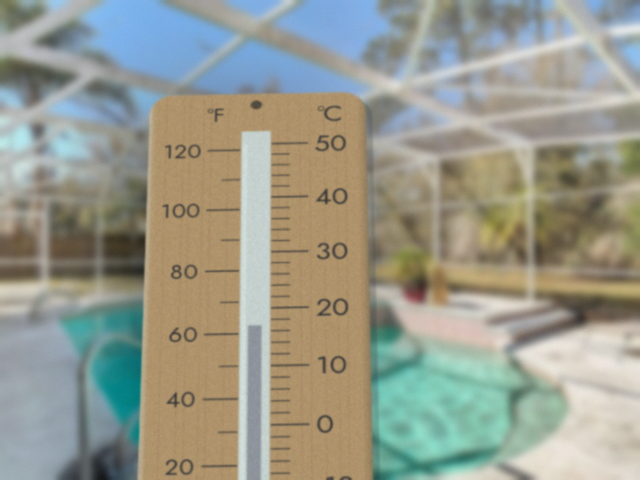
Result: 17 °C
